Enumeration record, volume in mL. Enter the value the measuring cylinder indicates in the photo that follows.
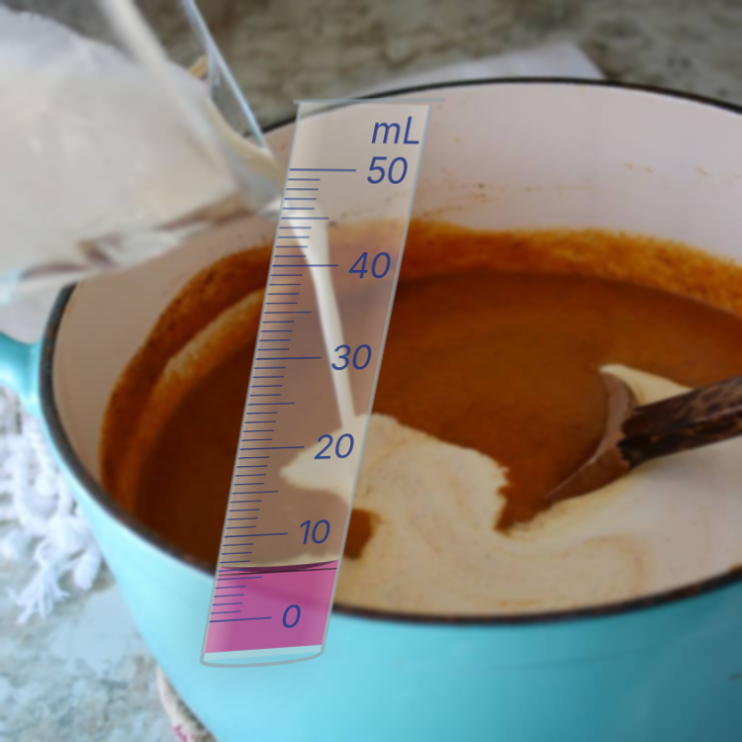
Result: 5.5 mL
